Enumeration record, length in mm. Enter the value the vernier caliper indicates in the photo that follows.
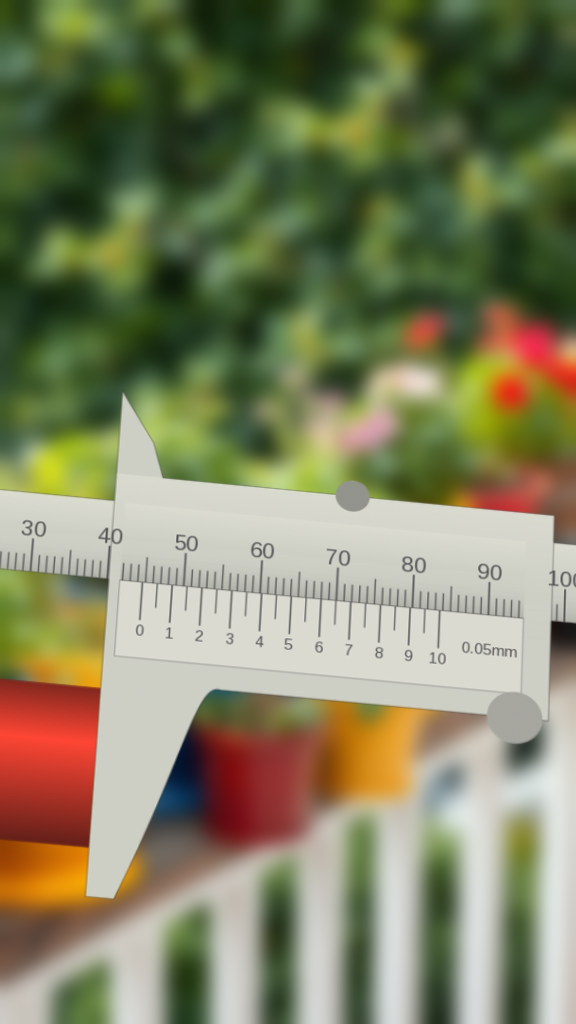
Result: 44.6 mm
